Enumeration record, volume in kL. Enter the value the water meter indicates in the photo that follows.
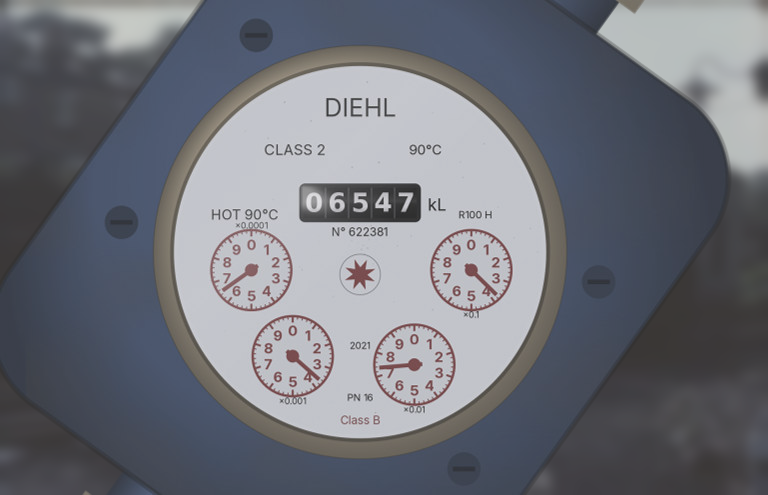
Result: 6547.3736 kL
